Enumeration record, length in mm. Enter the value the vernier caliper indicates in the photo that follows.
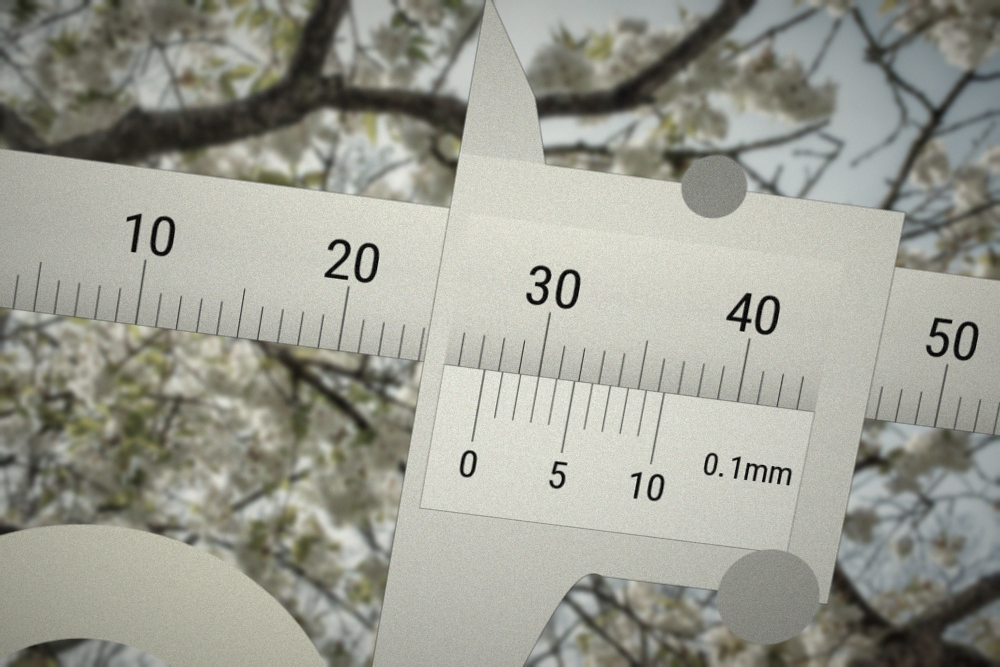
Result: 27.3 mm
